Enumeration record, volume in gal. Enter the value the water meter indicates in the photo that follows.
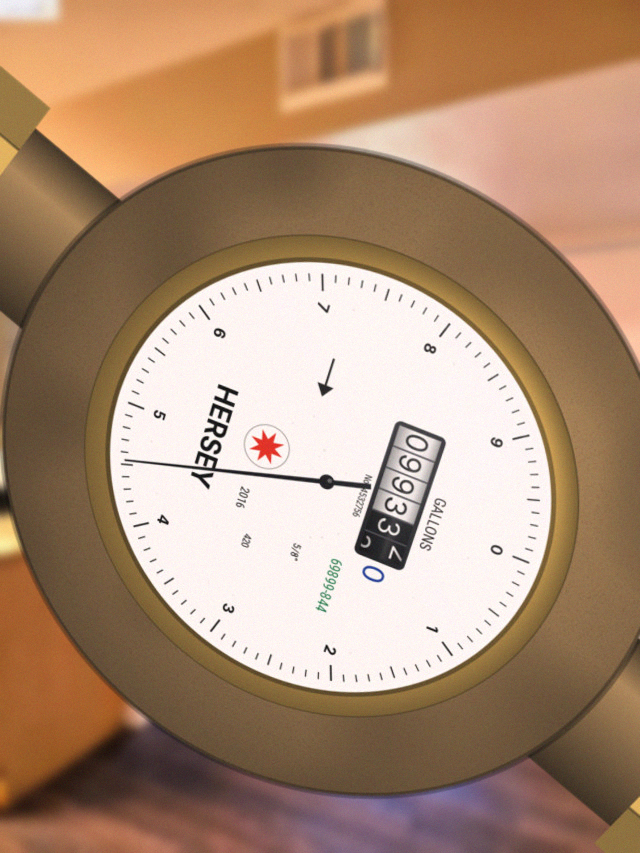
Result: 993324.5 gal
